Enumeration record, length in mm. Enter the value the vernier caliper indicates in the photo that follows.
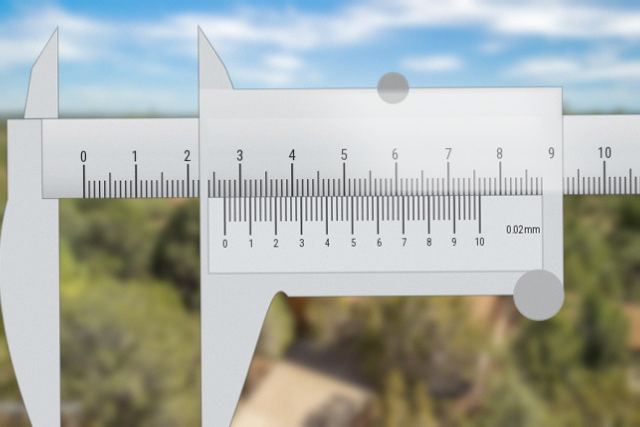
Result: 27.0 mm
